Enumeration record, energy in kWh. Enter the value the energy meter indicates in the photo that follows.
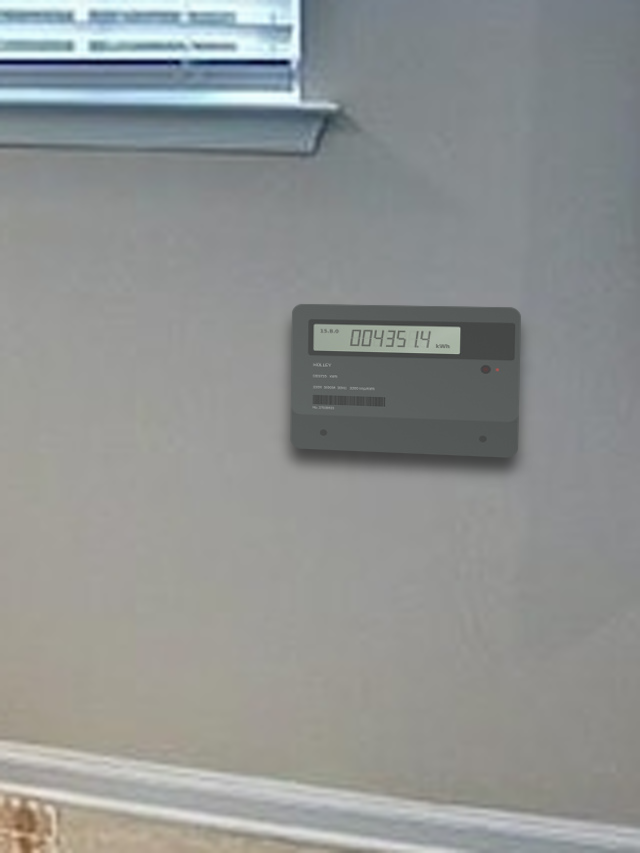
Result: 4351.4 kWh
